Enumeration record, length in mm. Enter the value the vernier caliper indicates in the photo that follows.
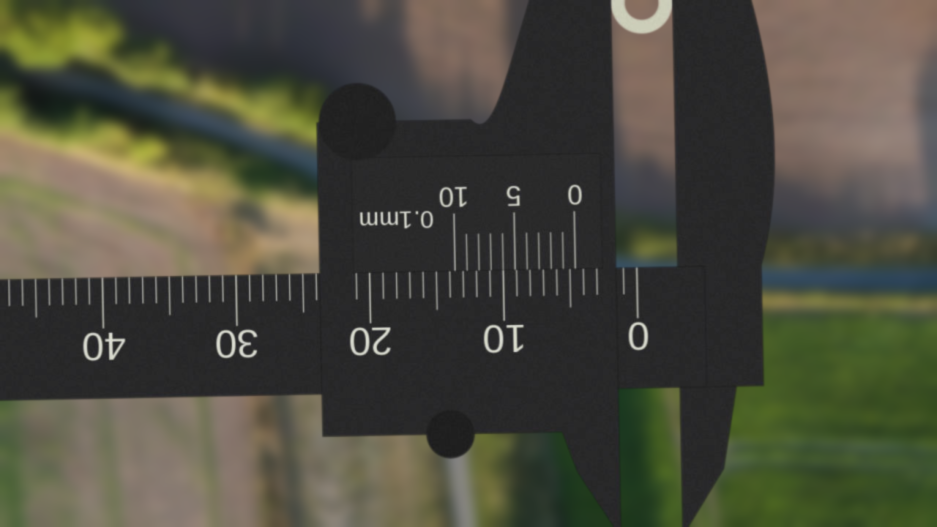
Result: 4.6 mm
